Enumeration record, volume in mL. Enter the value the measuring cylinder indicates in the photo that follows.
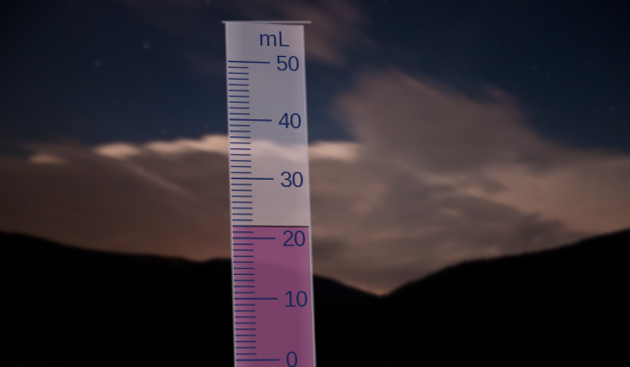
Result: 22 mL
